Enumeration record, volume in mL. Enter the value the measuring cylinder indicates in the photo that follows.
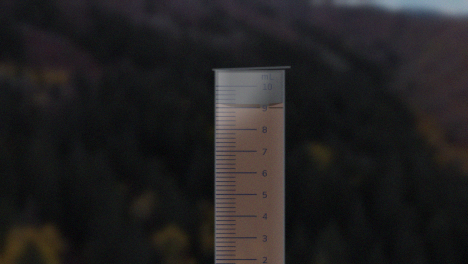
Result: 9 mL
